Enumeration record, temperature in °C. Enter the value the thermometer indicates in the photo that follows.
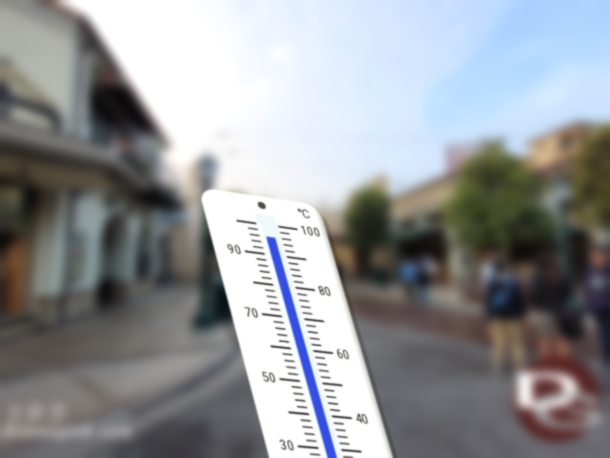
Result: 96 °C
